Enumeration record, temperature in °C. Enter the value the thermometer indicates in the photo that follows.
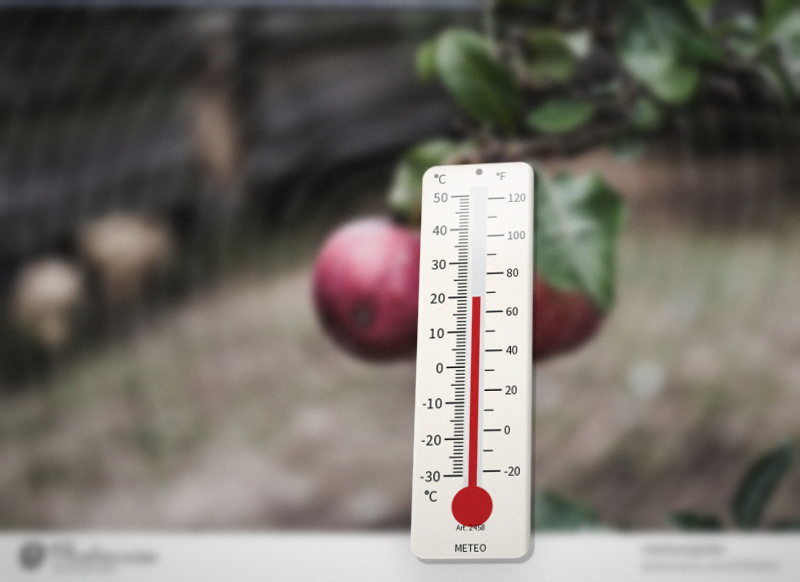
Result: 20 °C
